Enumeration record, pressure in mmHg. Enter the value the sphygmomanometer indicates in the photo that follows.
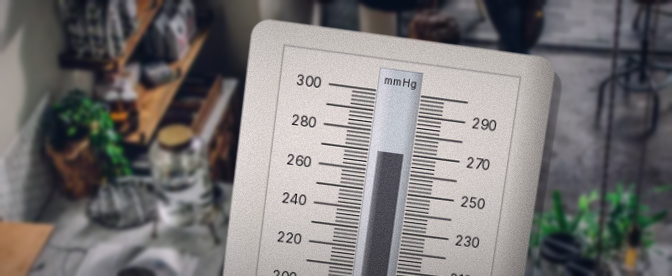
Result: 270 mmHg
